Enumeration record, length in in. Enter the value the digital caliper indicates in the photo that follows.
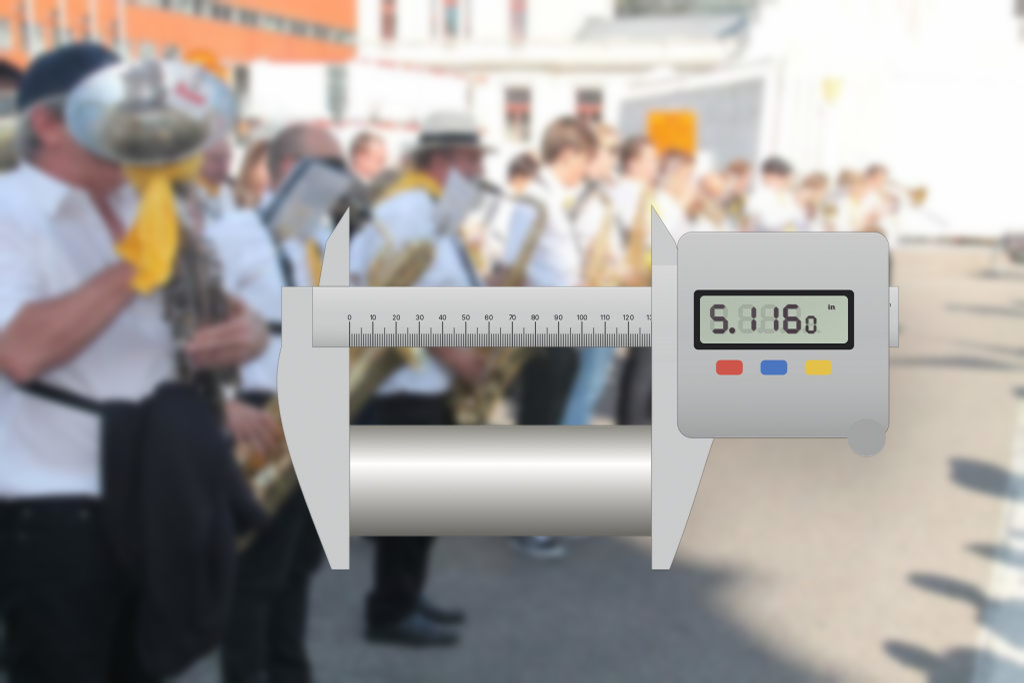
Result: 5.1160 in
